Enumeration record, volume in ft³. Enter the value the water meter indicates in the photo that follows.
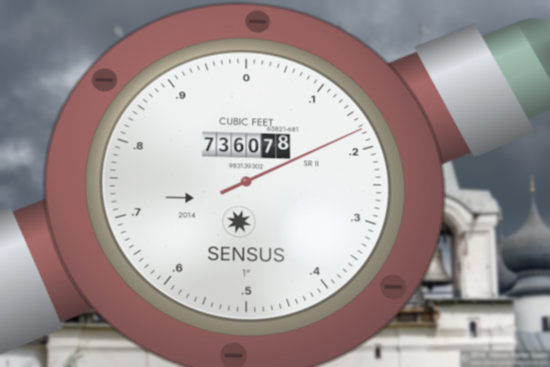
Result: 736078.17 ft³
